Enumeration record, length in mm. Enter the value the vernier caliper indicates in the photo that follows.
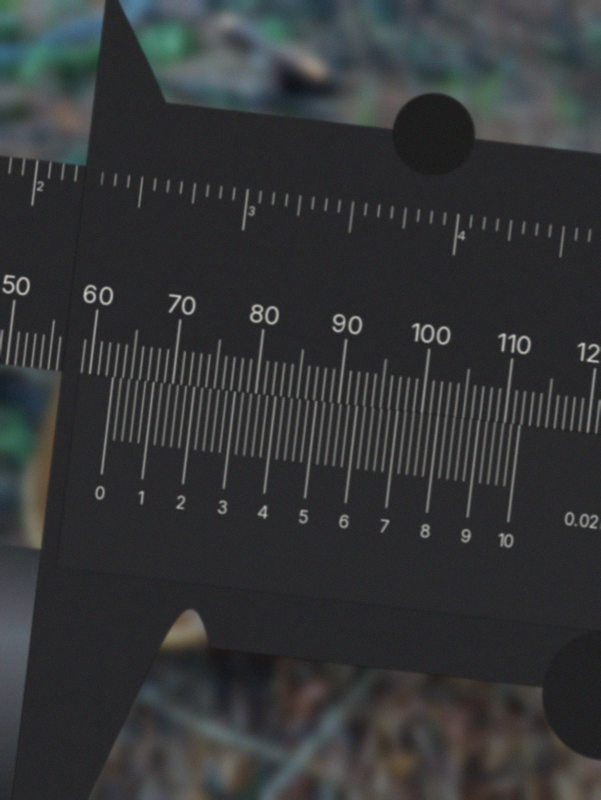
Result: 62.8 mm
